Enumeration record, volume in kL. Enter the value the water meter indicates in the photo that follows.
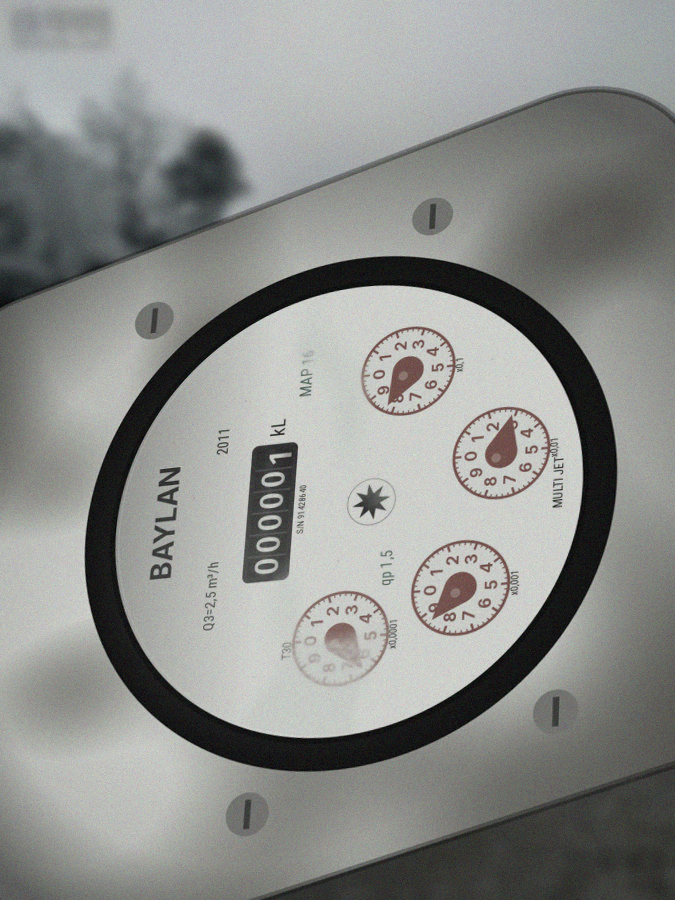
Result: 0.8286 kL
